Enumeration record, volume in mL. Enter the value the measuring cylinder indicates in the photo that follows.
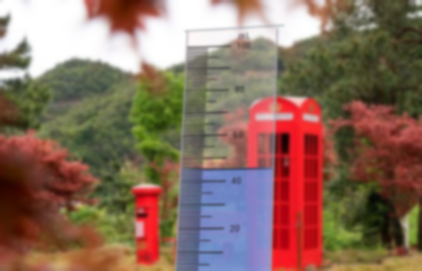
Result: 45 mL
